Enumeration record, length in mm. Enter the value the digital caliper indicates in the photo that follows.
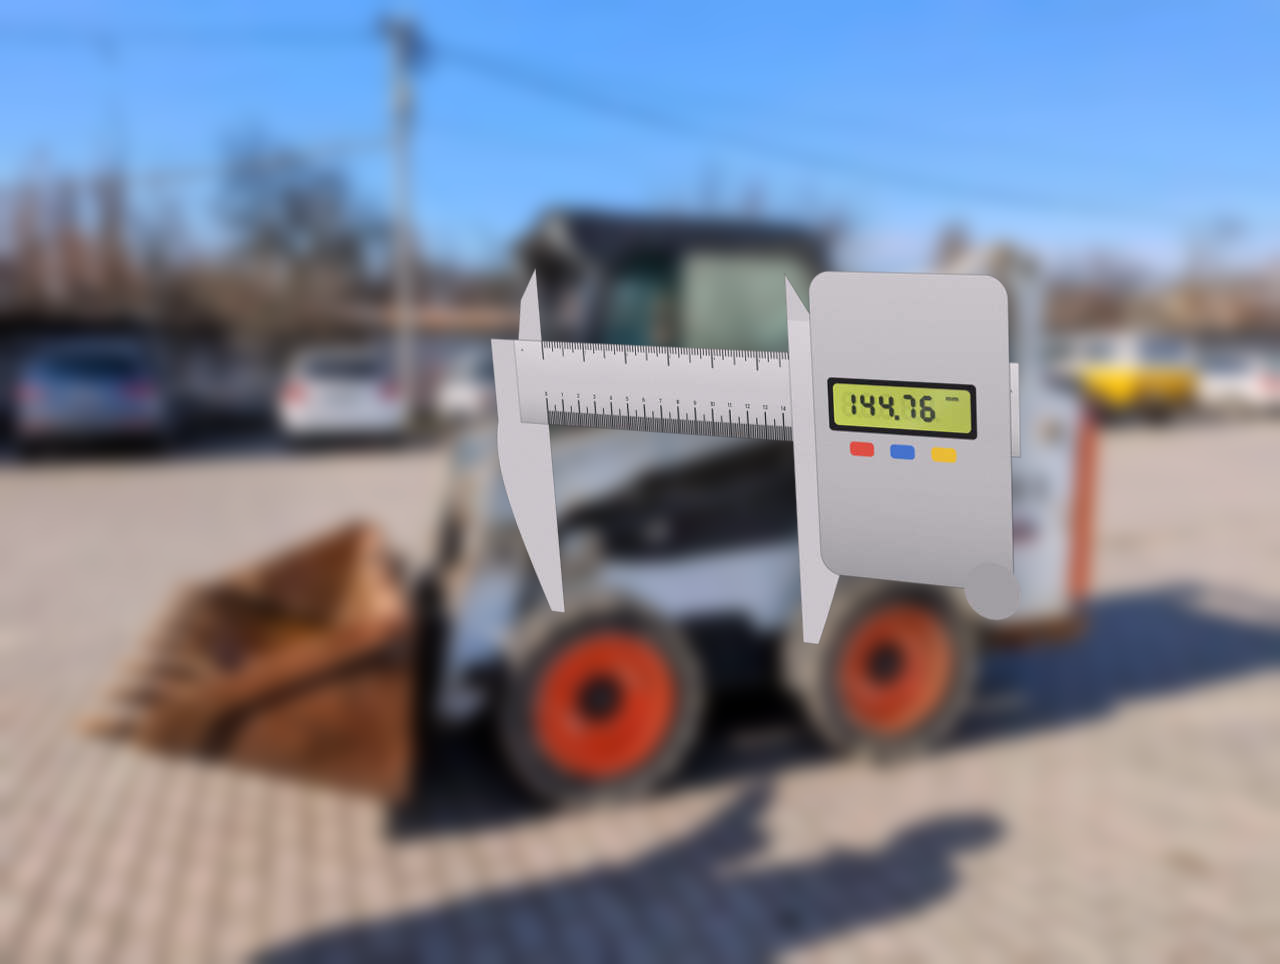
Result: 144.76 mm
